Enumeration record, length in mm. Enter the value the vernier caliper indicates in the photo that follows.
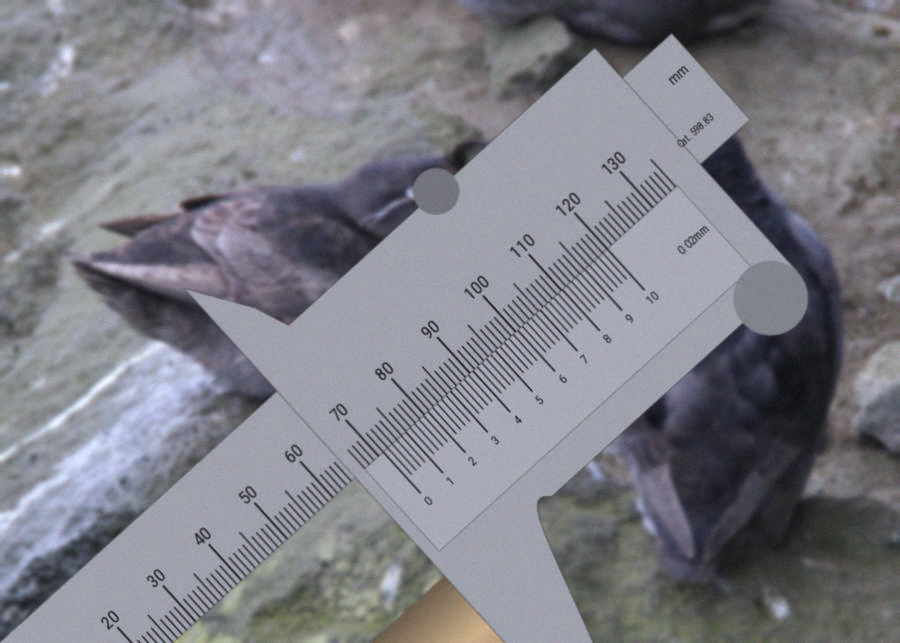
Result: 71.0 mm
